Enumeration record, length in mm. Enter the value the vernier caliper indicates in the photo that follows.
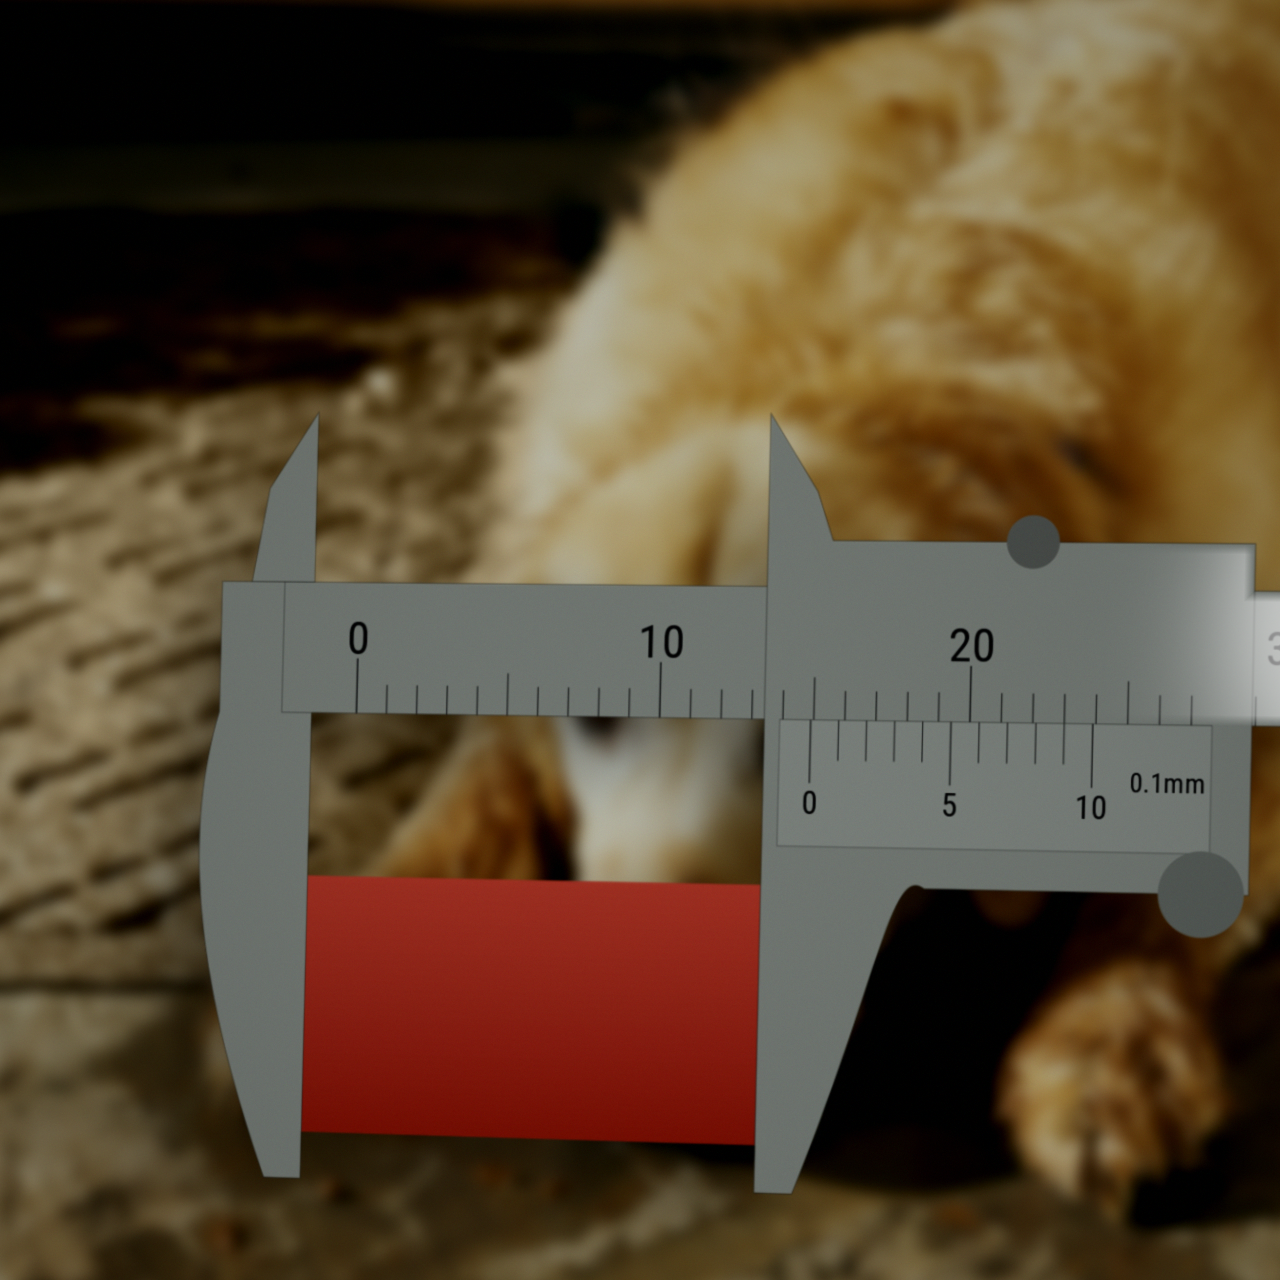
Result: 14.9 mm
